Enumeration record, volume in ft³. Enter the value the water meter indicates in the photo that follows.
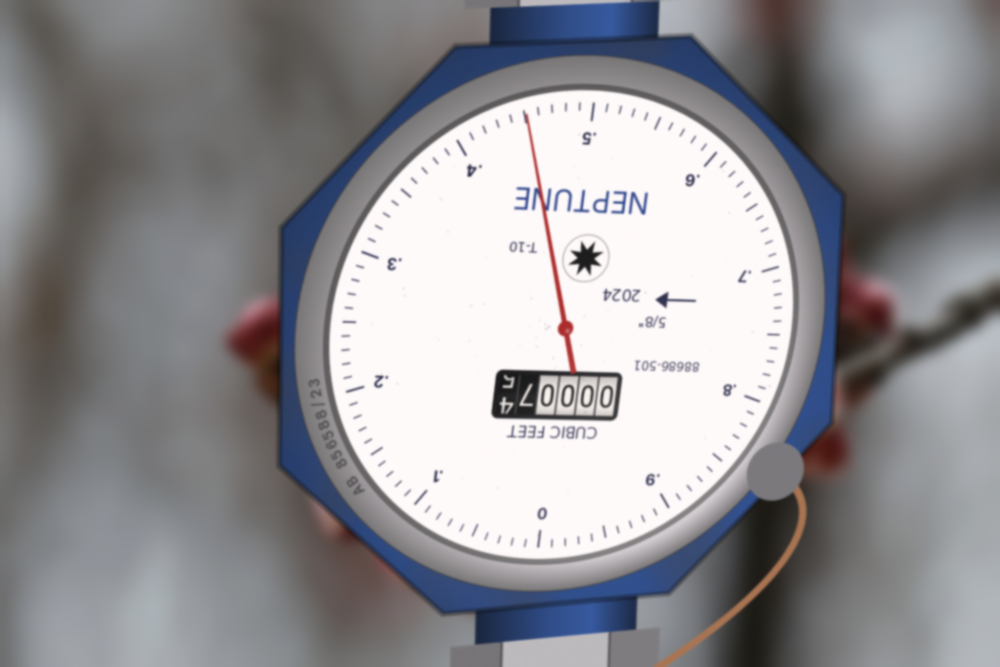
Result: 74.45 ft³
